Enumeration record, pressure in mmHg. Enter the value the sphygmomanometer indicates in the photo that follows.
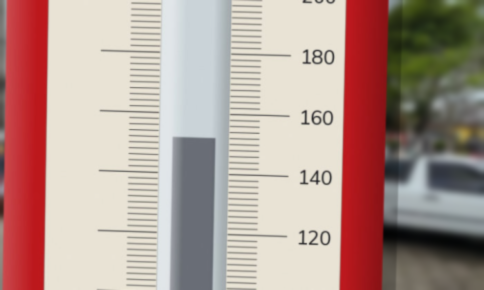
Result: 152 mmHg
